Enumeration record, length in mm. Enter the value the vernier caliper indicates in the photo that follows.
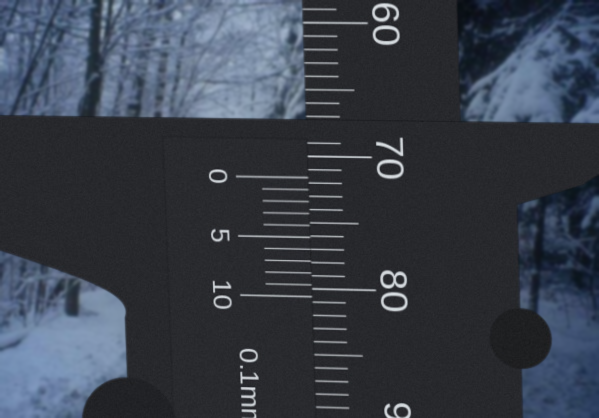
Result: 71.6 mm
